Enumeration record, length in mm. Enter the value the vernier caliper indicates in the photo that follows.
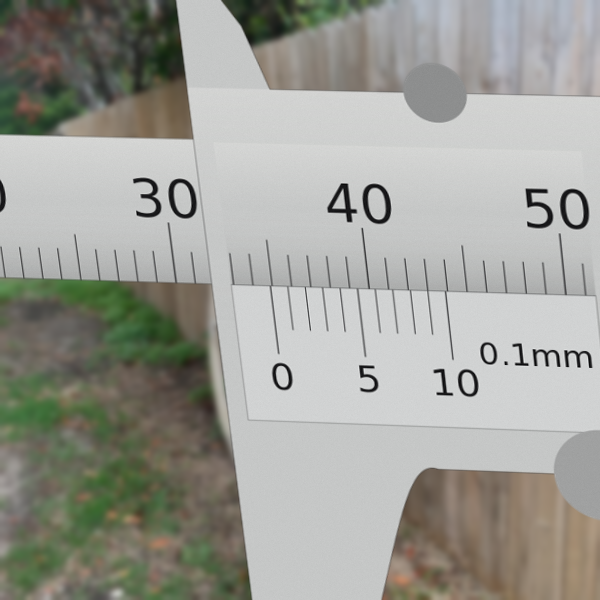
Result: 34.9 mm
